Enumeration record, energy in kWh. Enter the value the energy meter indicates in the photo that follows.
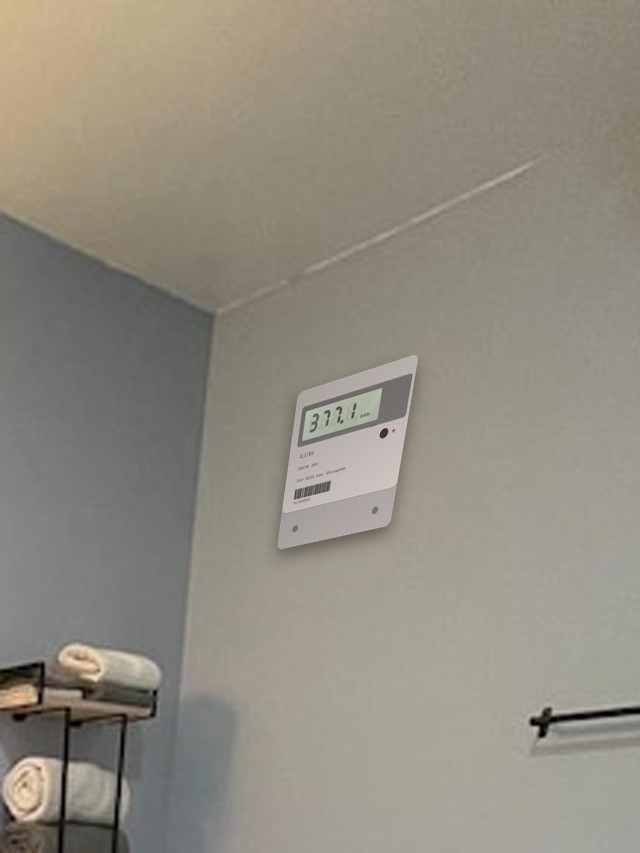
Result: 377.1 kWh
